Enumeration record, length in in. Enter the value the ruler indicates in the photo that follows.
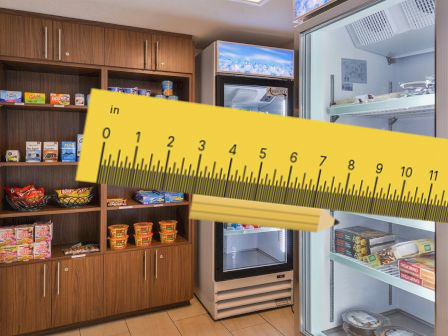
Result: 5 in
